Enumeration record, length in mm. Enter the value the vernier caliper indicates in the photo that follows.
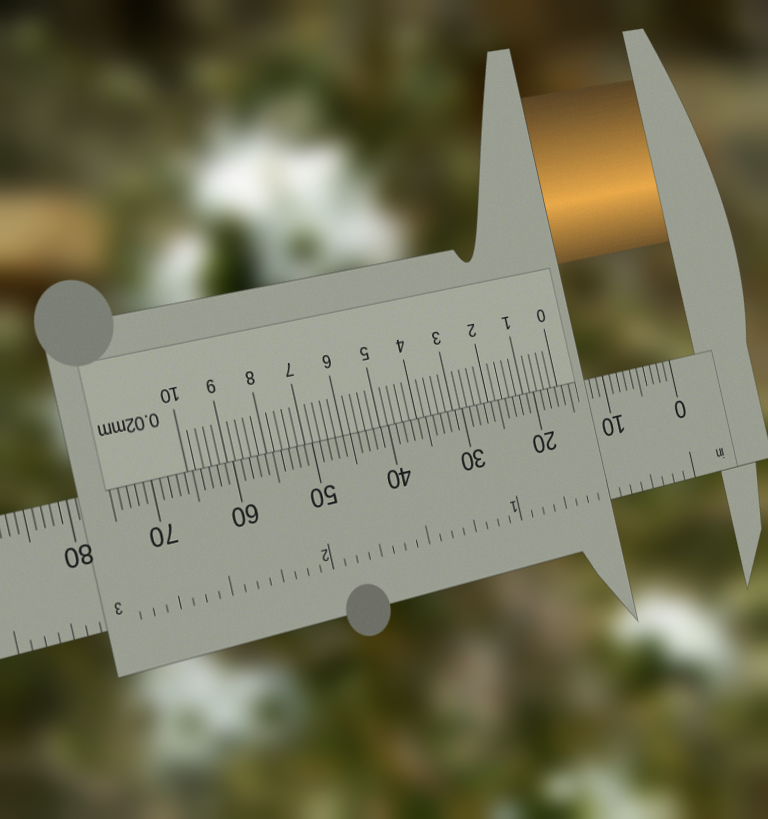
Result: 16.6 mm
